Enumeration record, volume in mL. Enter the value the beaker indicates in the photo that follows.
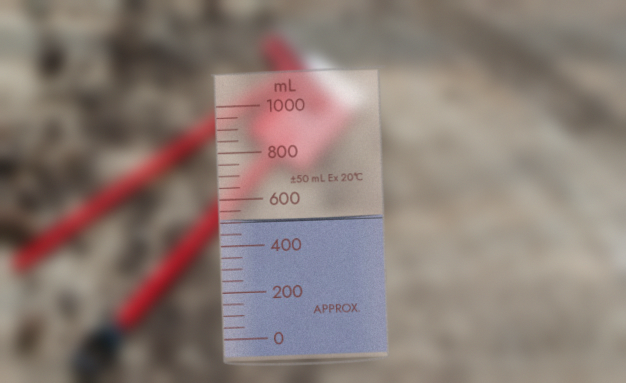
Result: 500 mL
